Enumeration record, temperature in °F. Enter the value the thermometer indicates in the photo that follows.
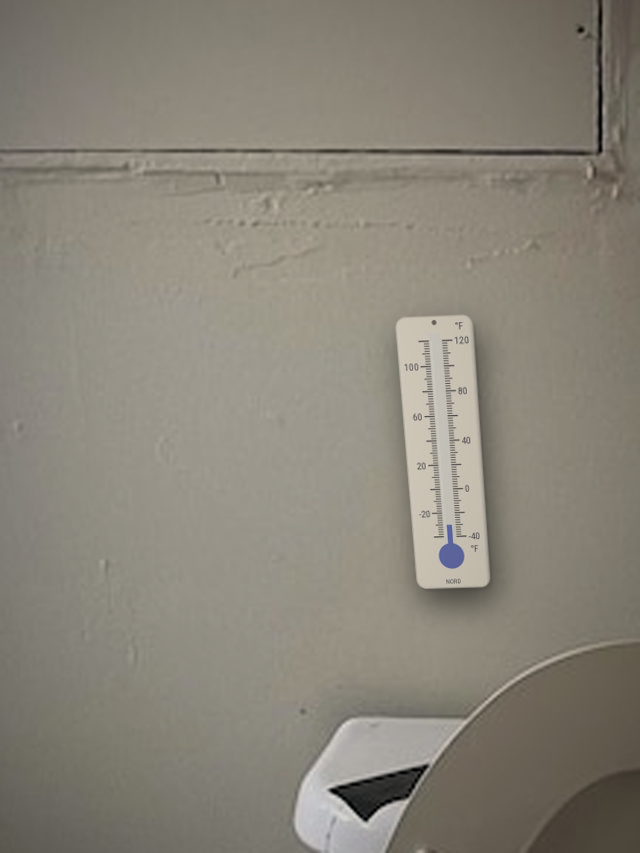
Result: -30 °F
